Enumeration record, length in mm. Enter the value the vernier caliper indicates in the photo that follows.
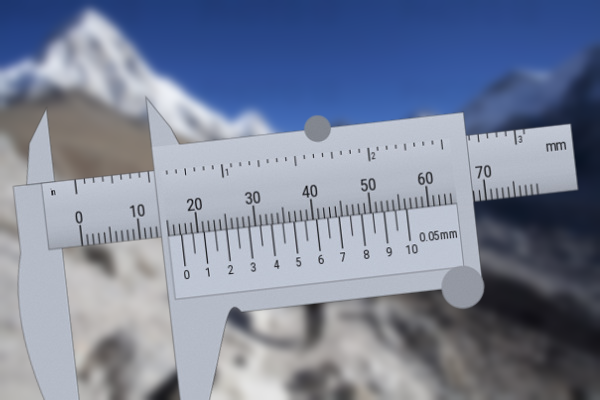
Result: 17.2 mm
